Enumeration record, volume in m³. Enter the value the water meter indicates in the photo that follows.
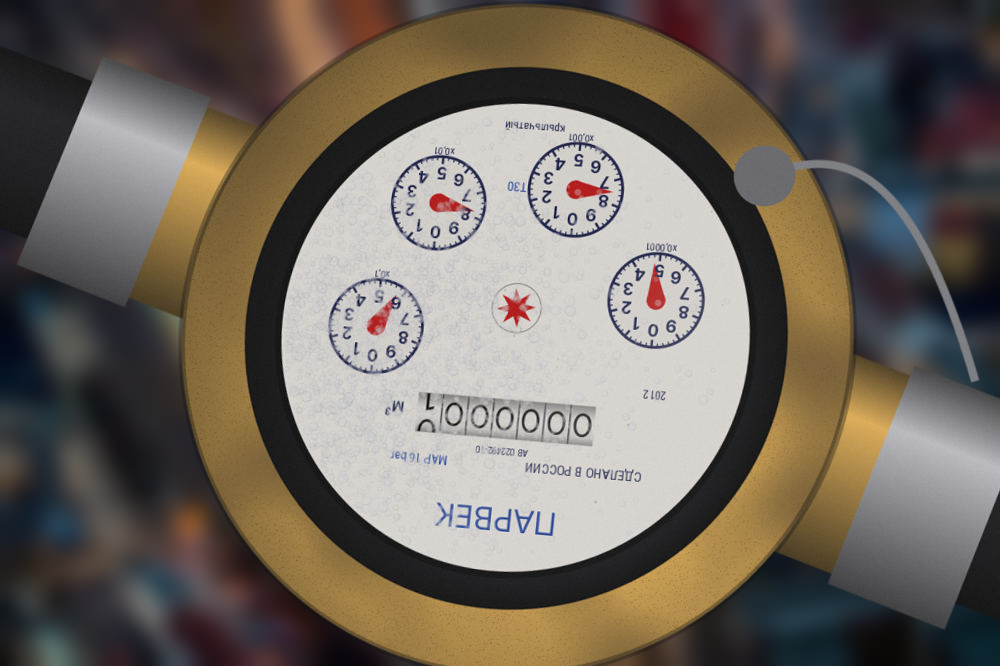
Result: 0.5774 m³
